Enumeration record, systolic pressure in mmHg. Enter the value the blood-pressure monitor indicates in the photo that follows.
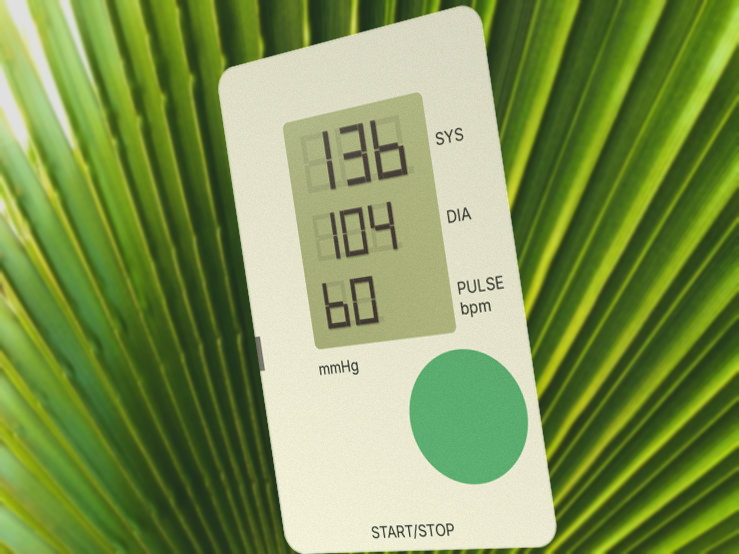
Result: 136 mmHg
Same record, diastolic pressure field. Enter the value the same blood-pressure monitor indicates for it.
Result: 104 mmHg
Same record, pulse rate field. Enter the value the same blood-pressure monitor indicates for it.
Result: 60 bpm
